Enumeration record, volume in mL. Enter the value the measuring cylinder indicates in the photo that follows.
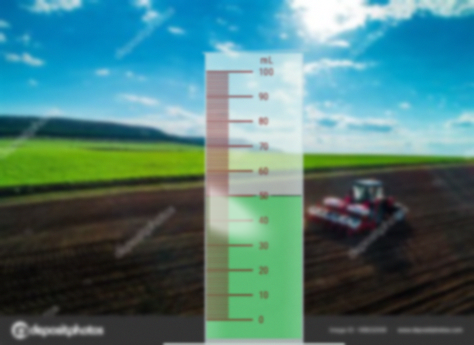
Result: 50 mL
